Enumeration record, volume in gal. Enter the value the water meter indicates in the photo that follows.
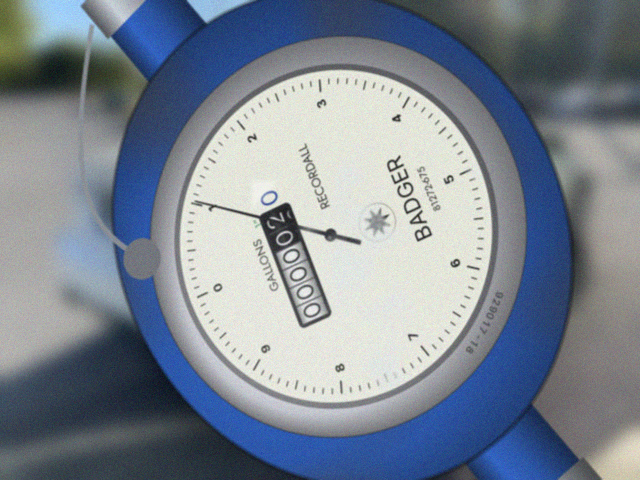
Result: 21.0 gal
